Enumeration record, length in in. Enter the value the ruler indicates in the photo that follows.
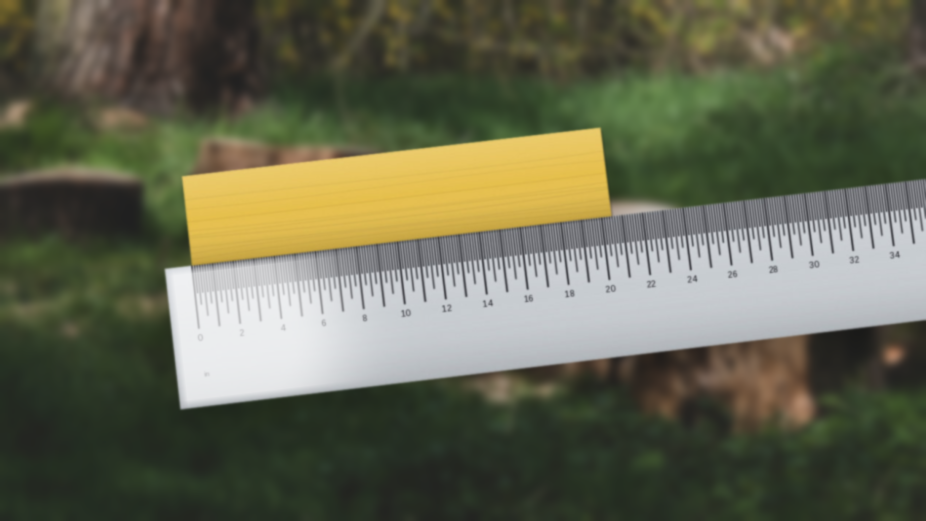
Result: 20.5 in
